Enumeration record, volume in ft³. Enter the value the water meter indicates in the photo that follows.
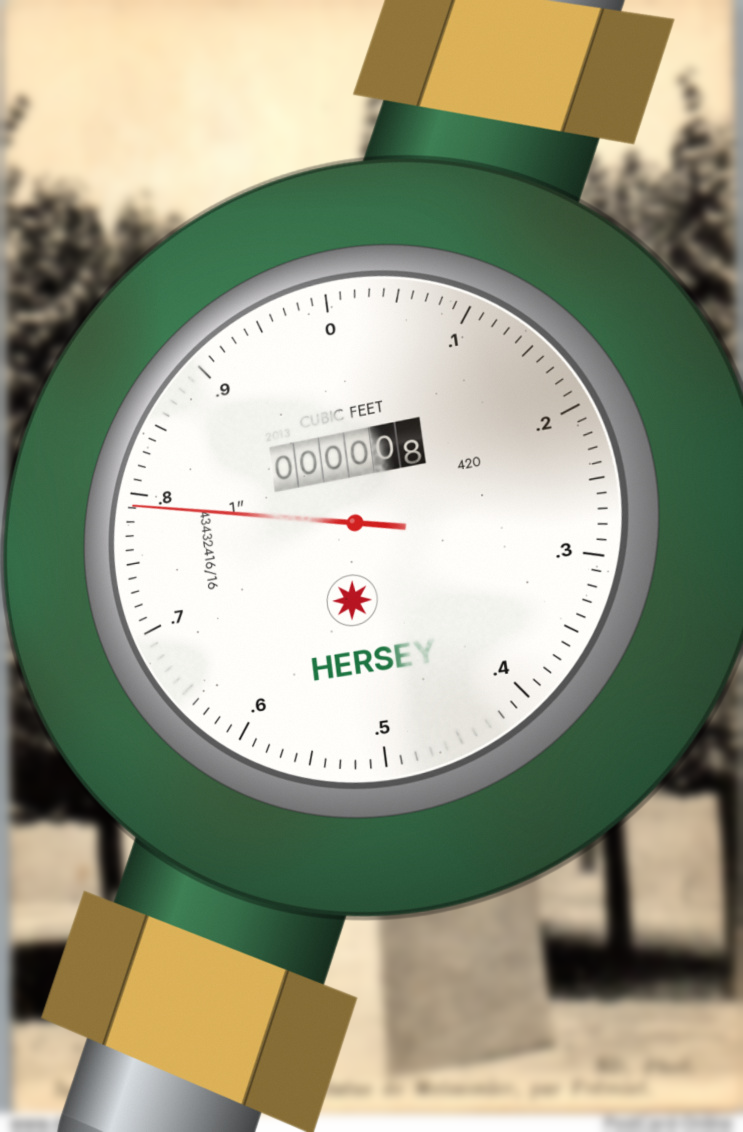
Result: 7.79 ft³
